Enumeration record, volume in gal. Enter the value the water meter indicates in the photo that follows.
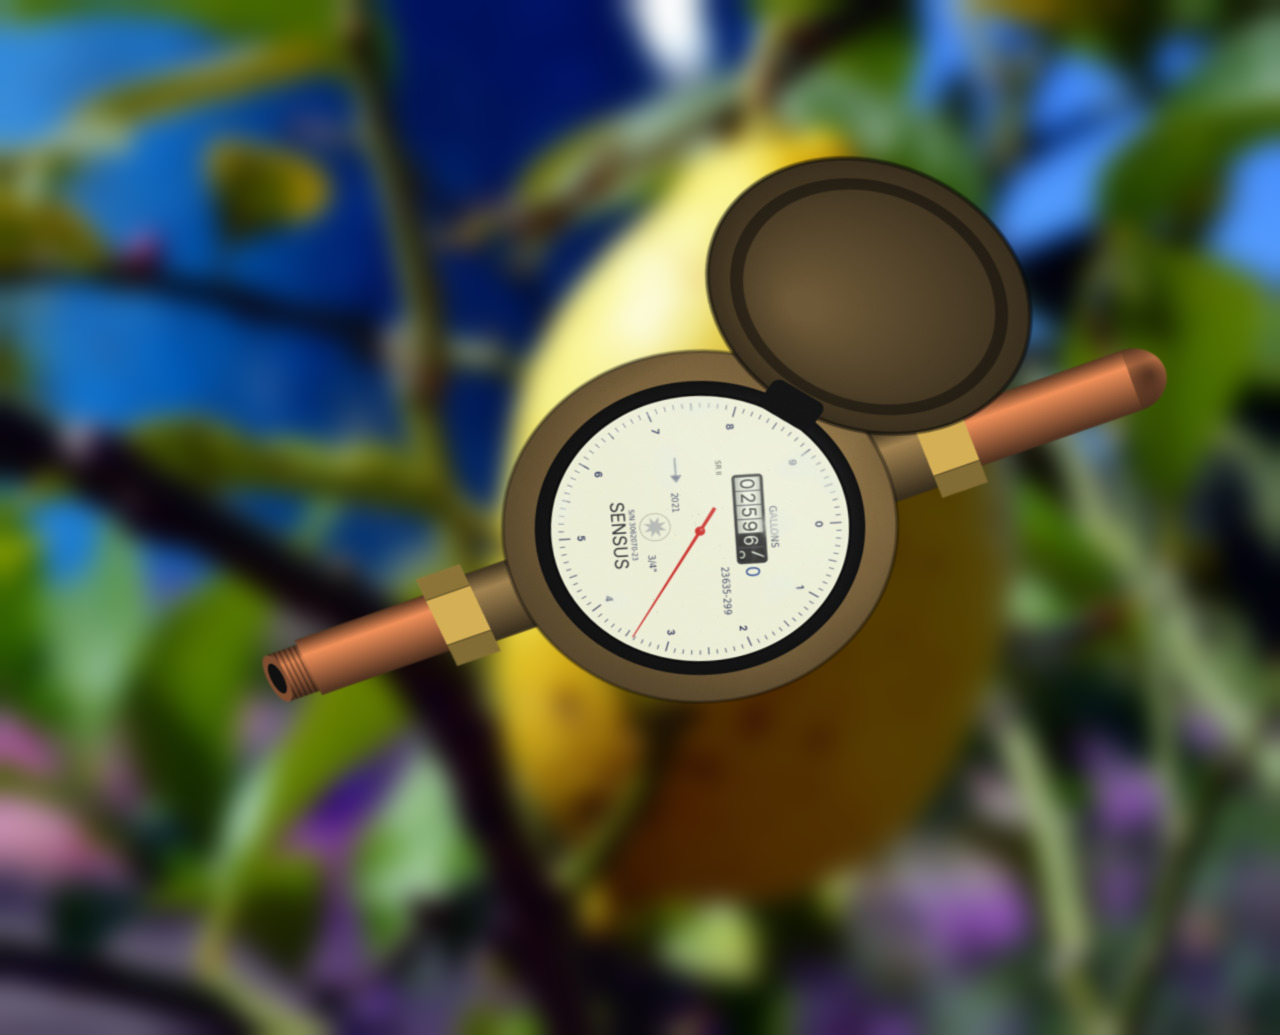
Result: 259673.4 gal
